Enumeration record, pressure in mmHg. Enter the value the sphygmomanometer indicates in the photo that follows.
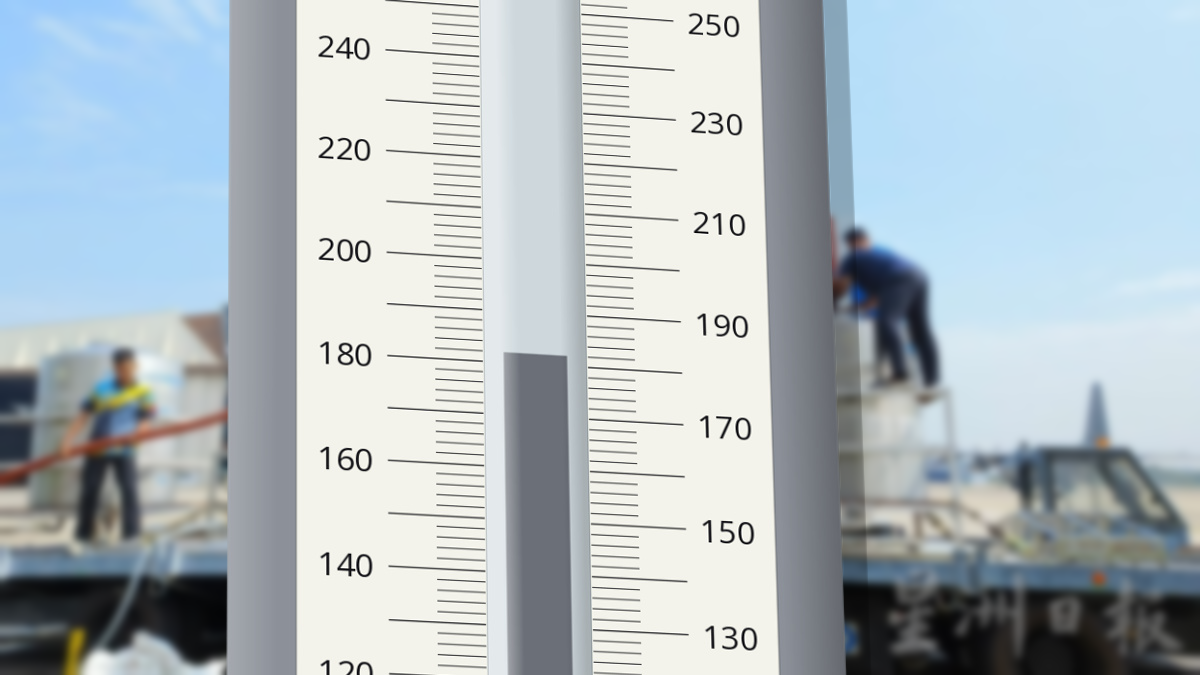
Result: 182 mmHg
